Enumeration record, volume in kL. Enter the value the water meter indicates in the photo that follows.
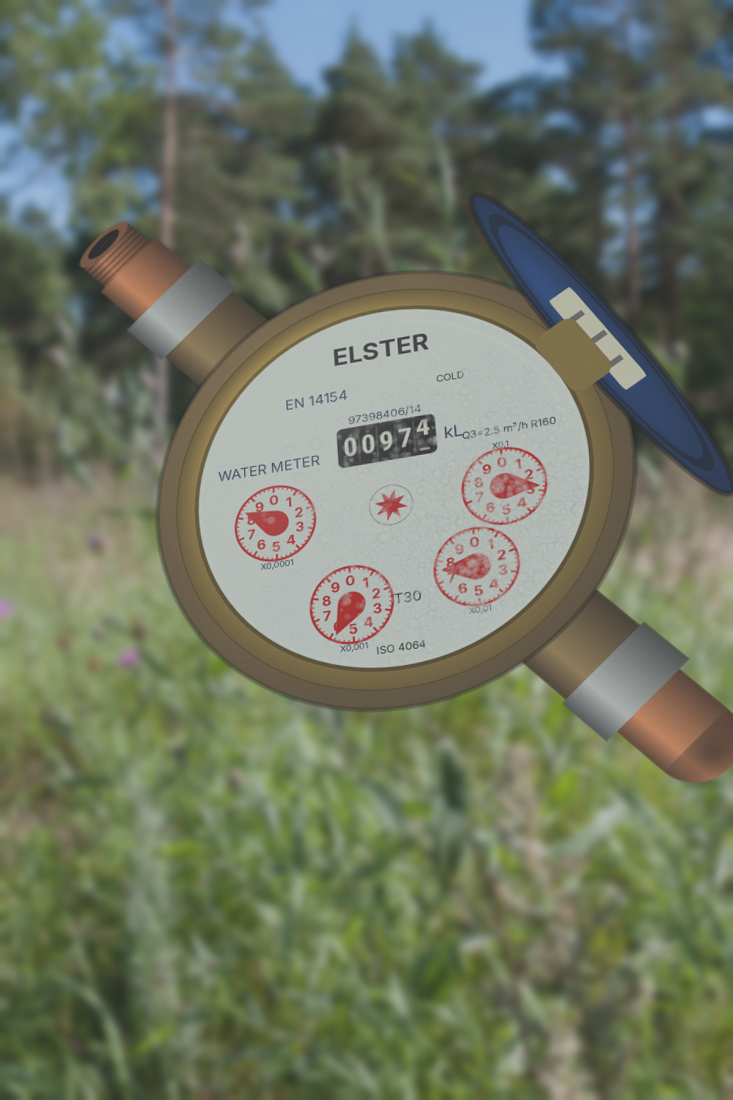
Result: 974.2758 kL
